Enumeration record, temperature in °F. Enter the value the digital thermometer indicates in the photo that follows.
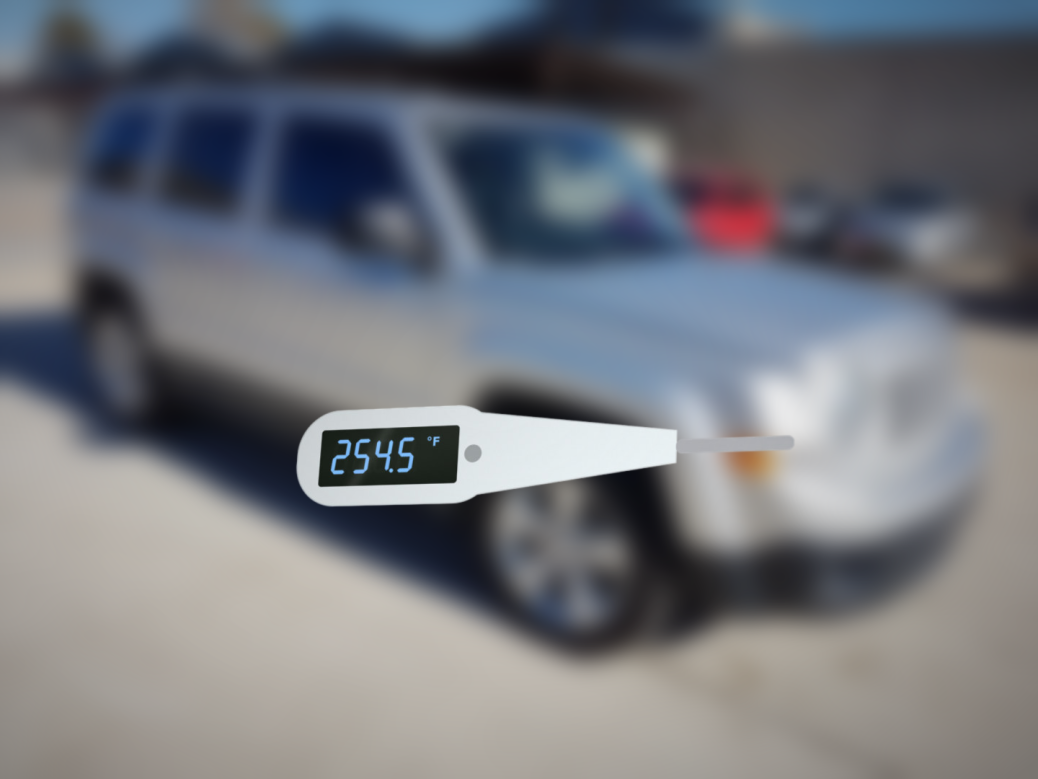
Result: 254.5 °F
